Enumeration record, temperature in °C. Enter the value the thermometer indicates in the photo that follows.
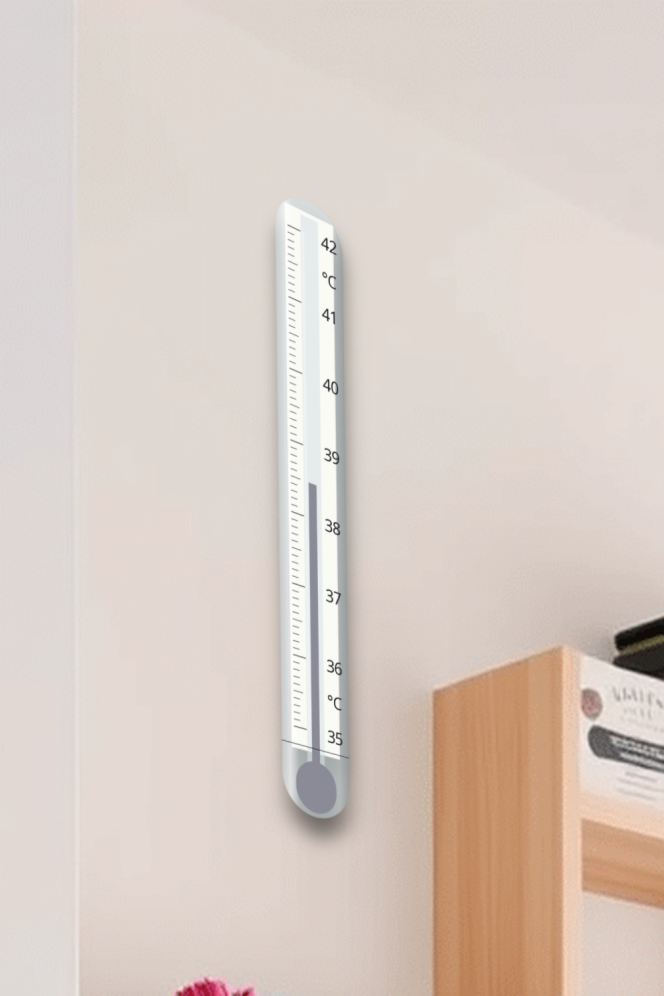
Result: 38.5 °C
